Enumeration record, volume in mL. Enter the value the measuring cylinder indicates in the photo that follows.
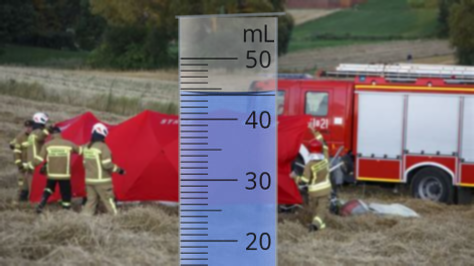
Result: 44 mL
